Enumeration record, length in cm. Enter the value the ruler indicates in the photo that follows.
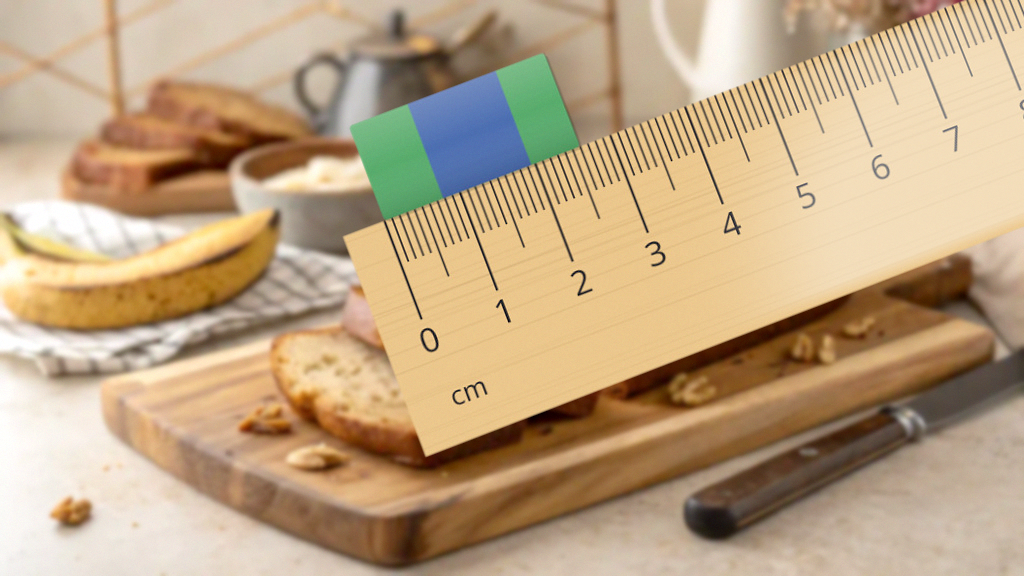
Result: 2.6 cm
